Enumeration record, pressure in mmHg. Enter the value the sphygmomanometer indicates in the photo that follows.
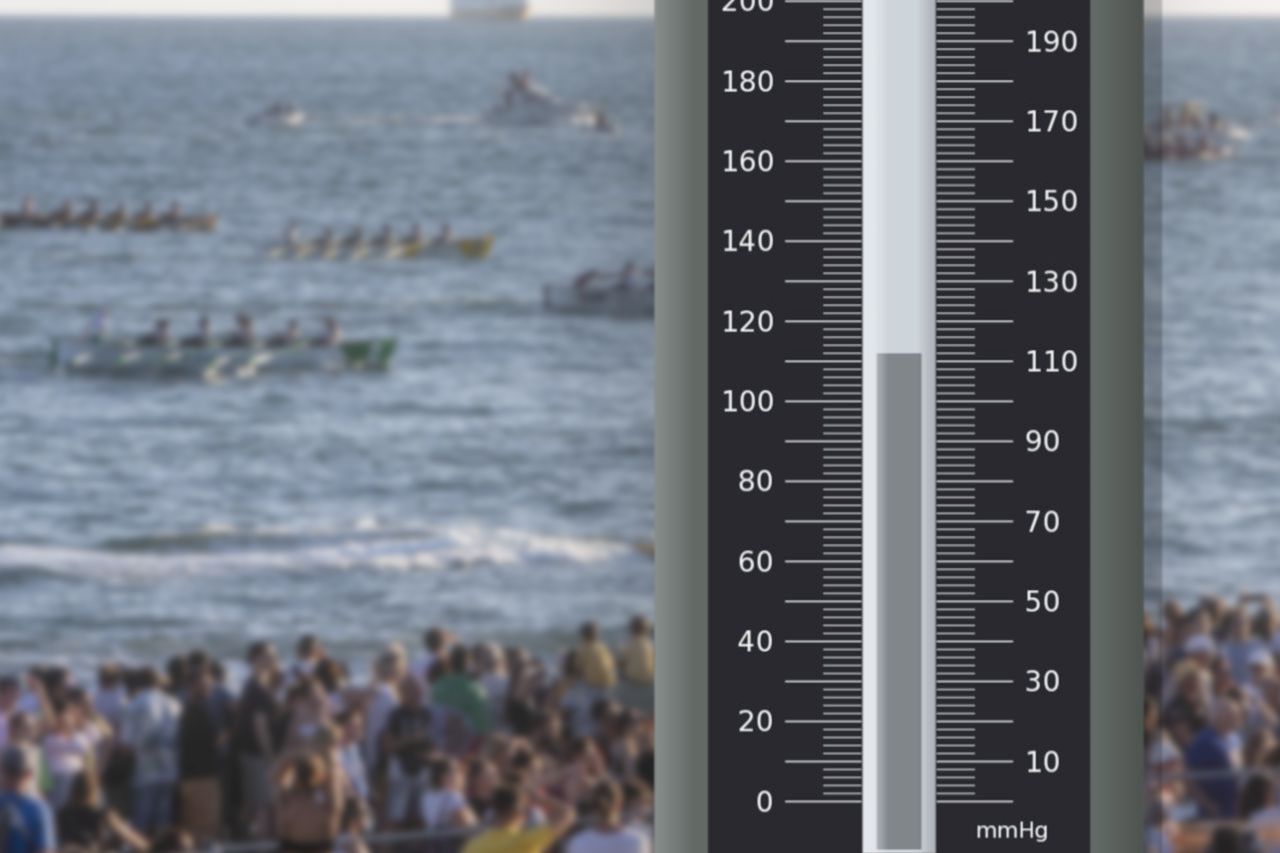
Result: 112 mmHg
